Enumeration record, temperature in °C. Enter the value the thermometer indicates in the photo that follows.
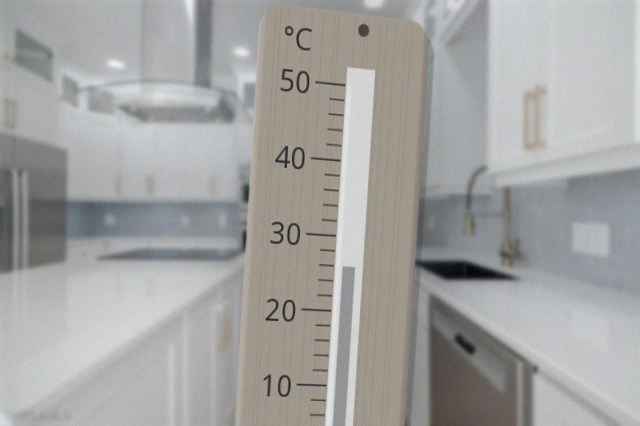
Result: 26 °C
